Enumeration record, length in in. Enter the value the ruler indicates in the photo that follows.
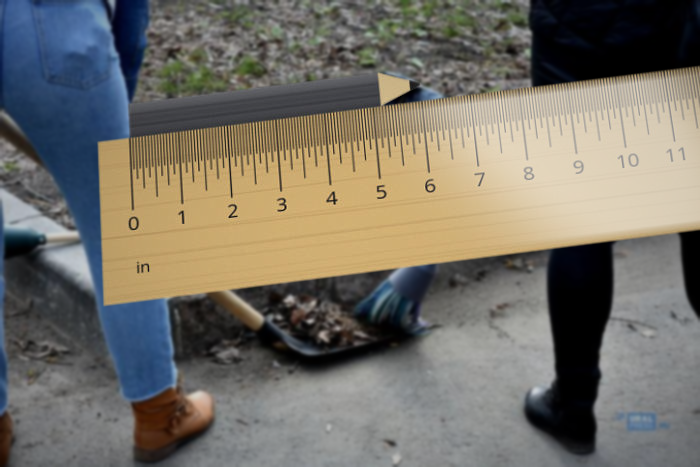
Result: 6 in
